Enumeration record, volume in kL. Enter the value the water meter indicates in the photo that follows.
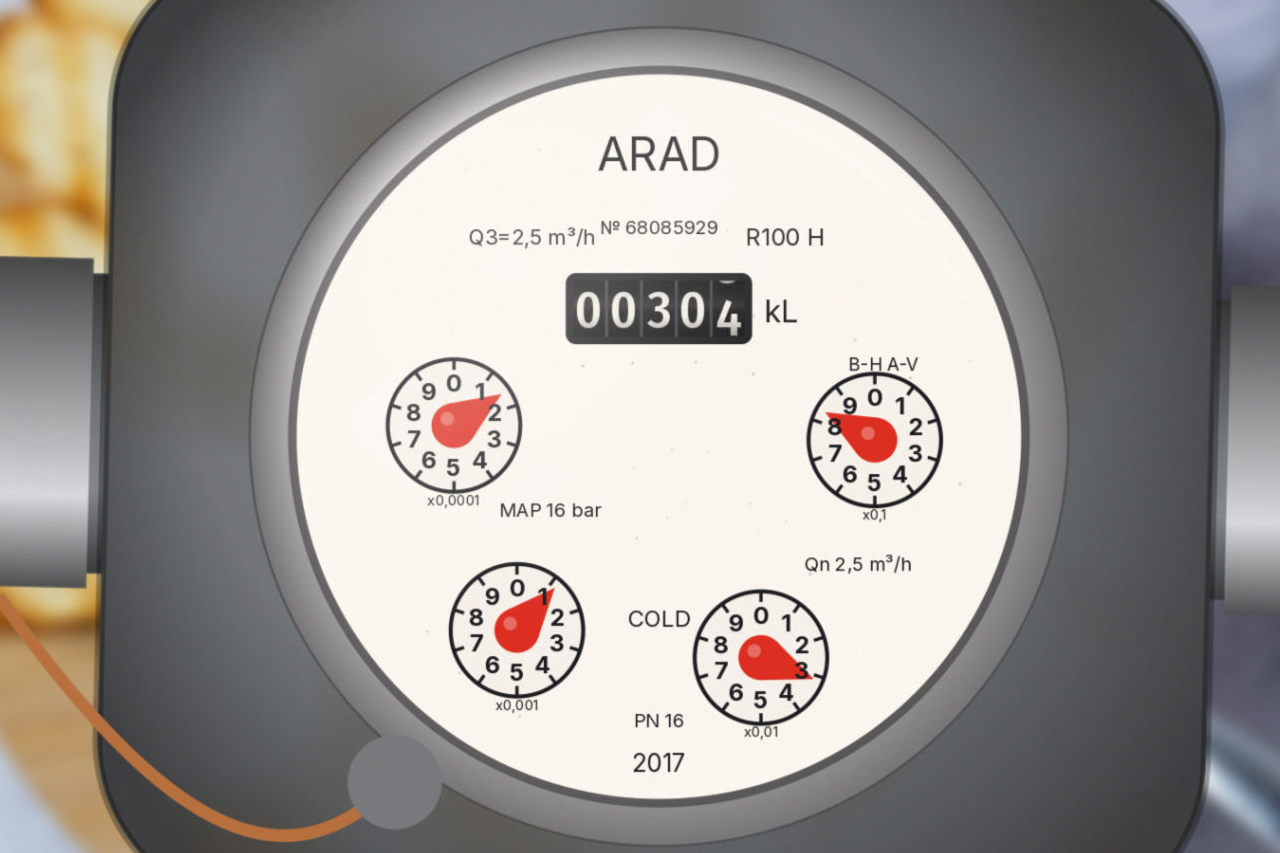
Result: 303.8311 kL
